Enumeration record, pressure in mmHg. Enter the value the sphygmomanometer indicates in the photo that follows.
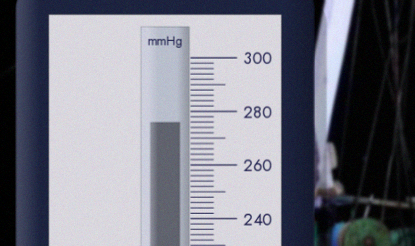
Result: 276 mmHg
